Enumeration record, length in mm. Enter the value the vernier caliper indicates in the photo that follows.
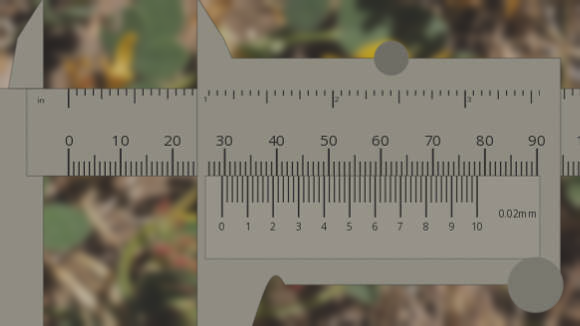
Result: 29.5 mm
